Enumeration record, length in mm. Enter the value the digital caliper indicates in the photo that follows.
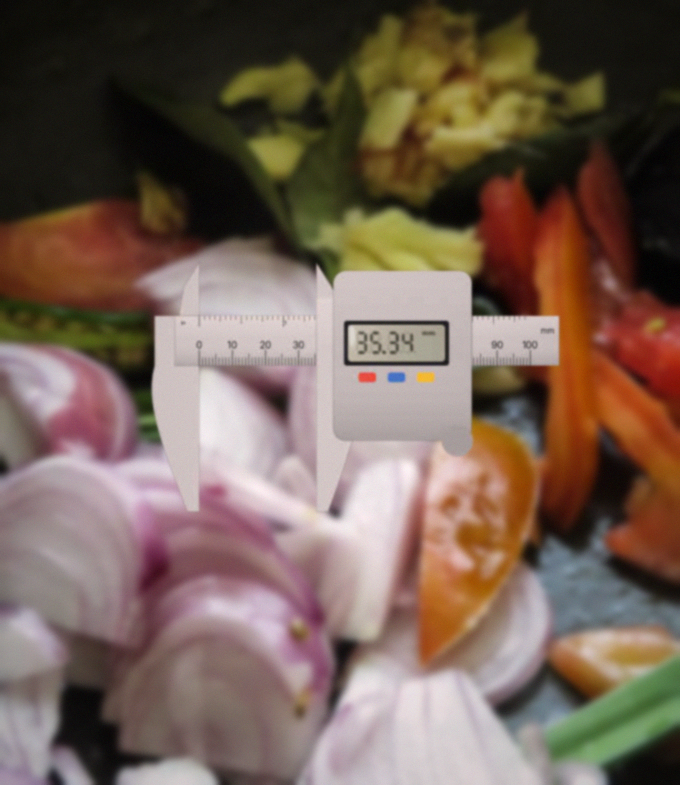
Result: 35.34 mm
